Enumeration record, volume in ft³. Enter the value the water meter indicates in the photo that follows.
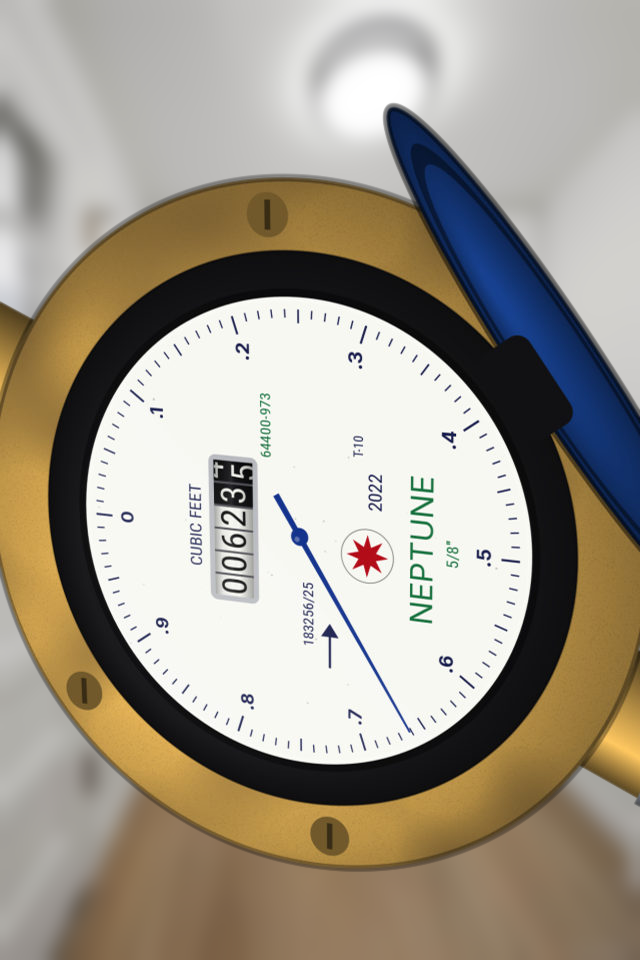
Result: 6234.66 ft³
